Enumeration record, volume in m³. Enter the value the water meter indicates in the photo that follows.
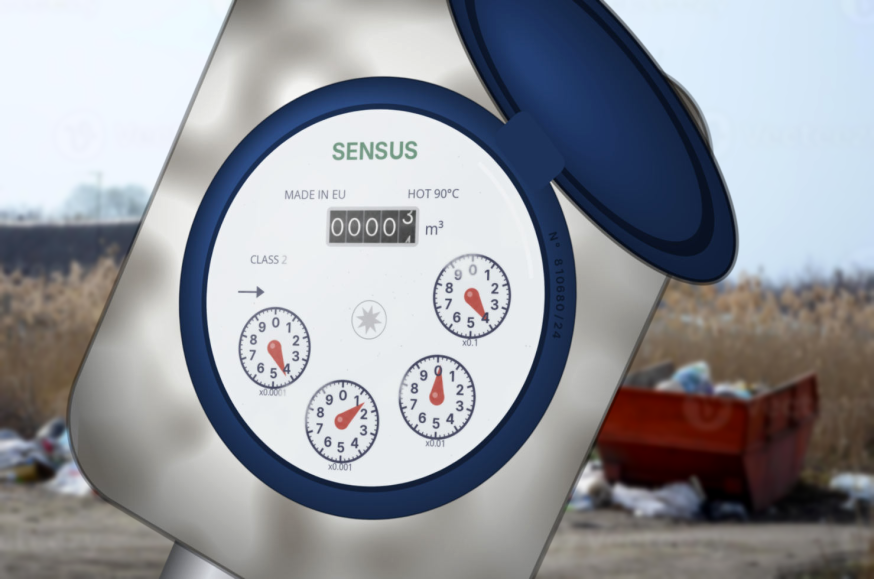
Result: 3.4014 m³
